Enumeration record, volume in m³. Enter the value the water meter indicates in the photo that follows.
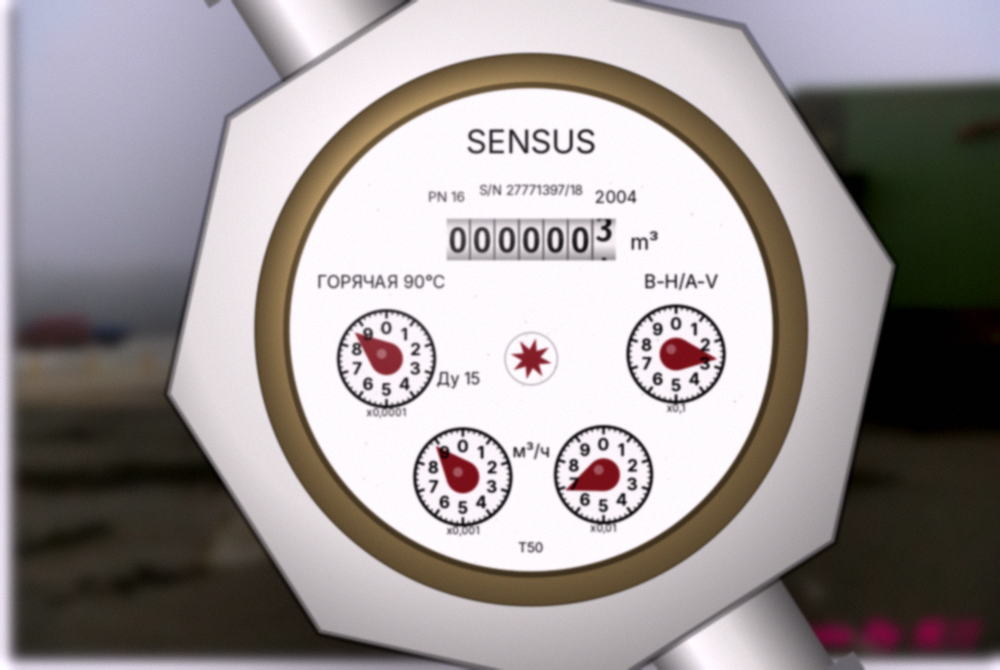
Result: 3.2688 m³
